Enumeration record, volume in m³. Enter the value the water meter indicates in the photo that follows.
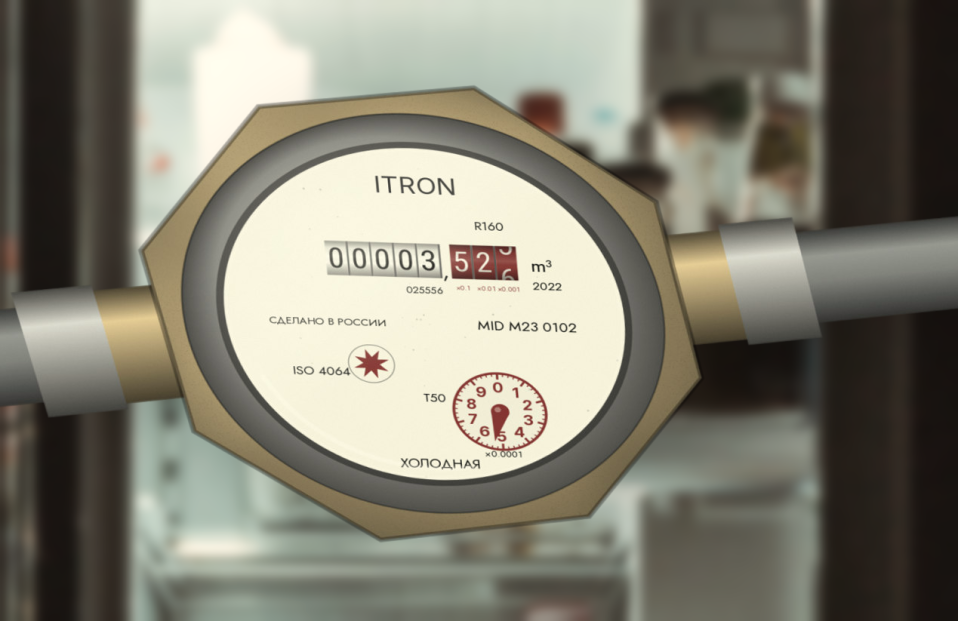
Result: 3.5255 m³
